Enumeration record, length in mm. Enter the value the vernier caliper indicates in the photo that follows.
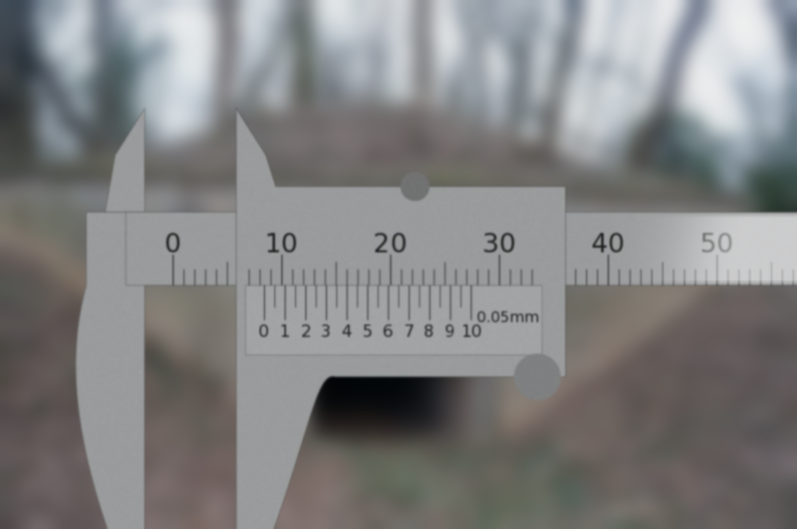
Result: 8.4 mm
